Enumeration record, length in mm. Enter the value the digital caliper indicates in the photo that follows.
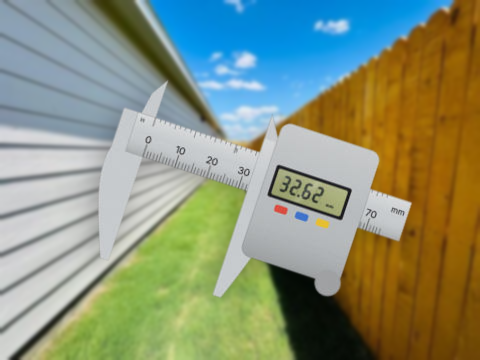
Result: 32.62 mm
